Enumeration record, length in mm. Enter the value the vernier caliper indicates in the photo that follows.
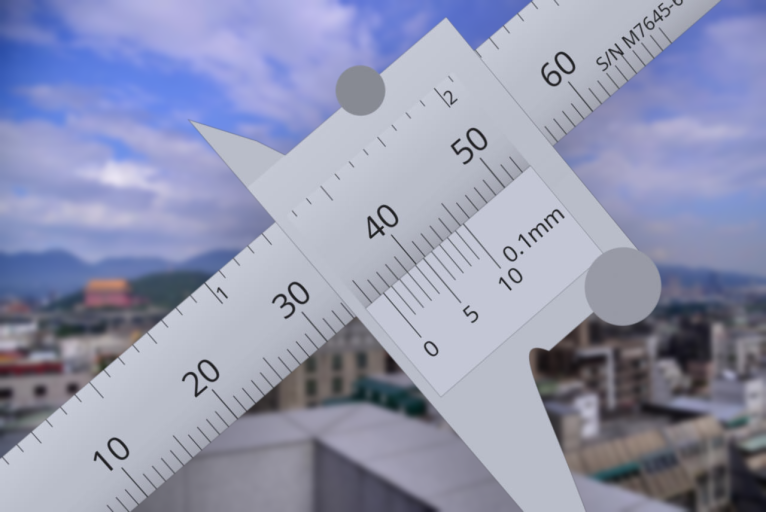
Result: 36.3 mm
